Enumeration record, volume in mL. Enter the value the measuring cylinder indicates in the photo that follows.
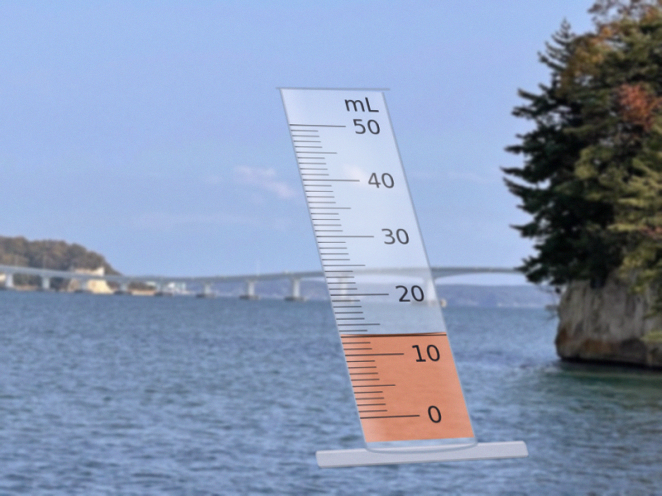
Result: 13 mL
